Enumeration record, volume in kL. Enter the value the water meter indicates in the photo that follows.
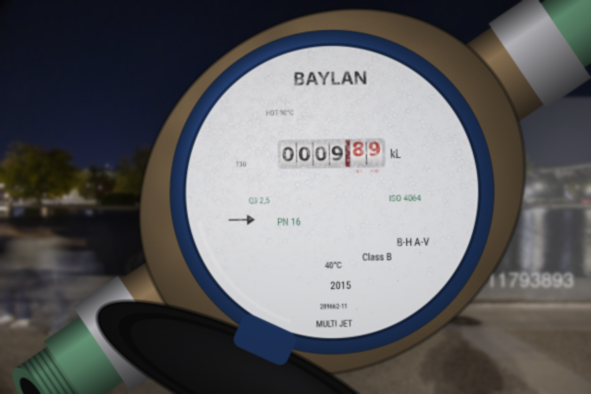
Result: 9.89 kL
